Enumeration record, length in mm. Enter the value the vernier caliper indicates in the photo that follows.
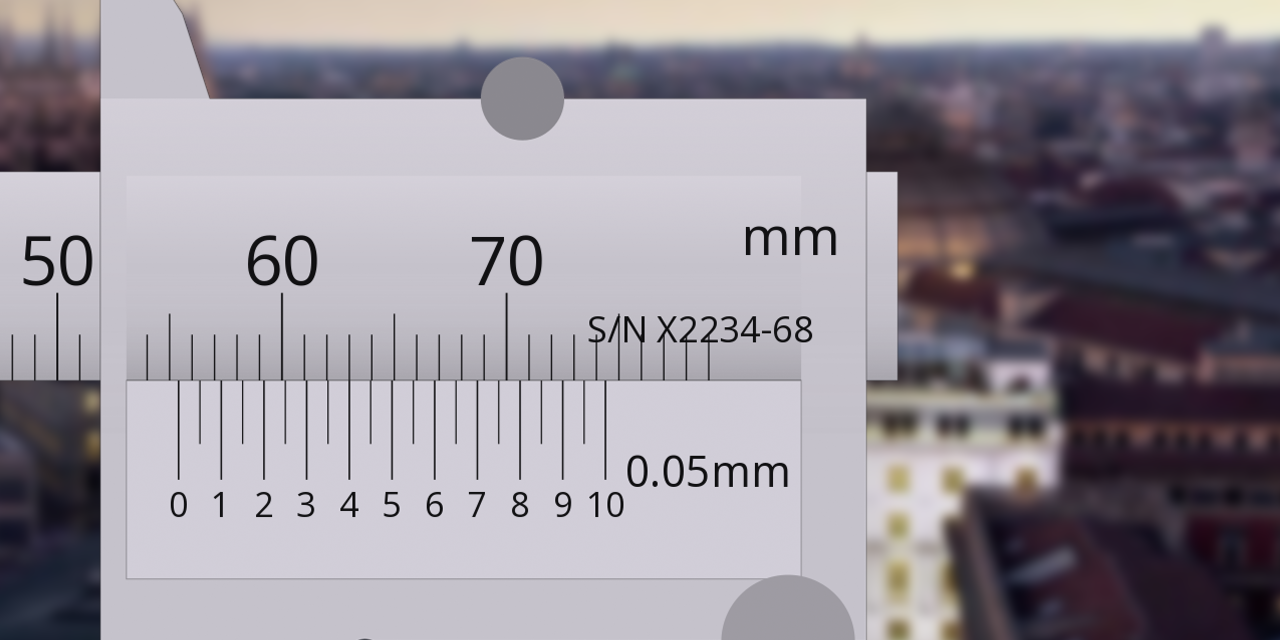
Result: 55.4 mm
